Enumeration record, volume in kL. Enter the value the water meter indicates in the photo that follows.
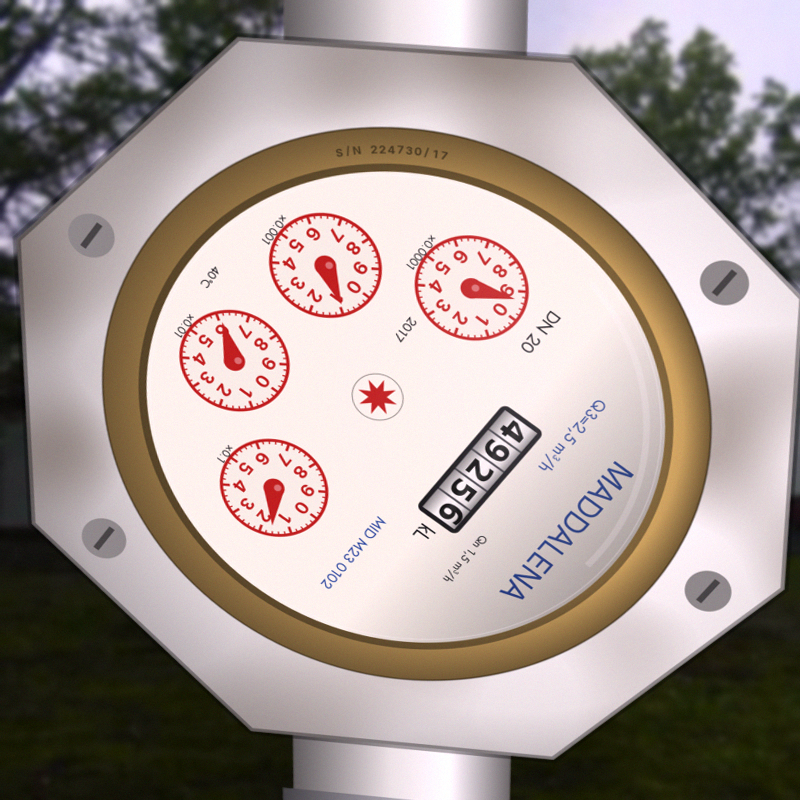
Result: 49256.1609 kL
